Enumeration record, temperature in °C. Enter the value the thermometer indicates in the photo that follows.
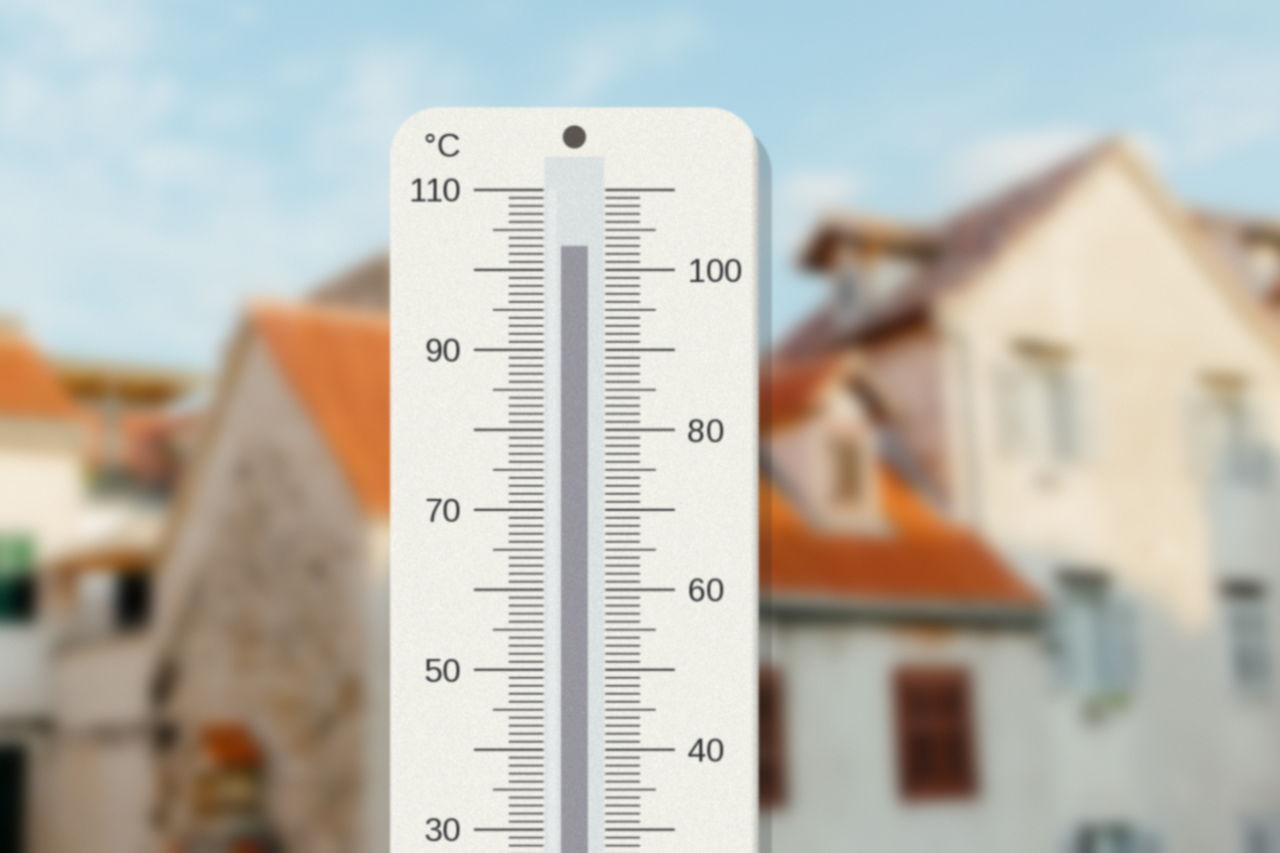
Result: 103 °C
